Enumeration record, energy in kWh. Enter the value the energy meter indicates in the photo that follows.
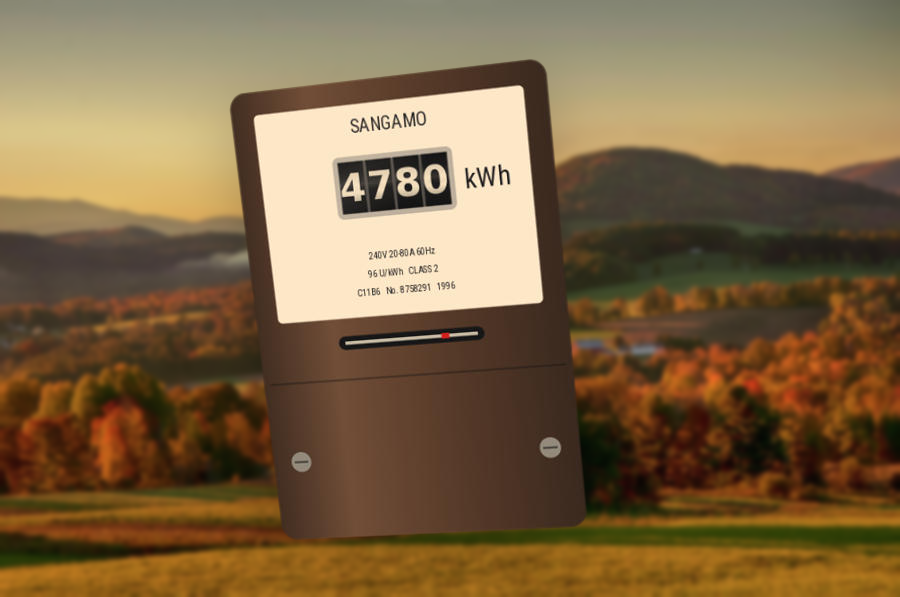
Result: 4780 kWh
